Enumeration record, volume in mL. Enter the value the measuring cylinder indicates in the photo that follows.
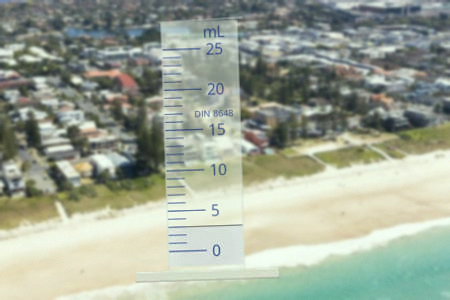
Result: 3 mL
